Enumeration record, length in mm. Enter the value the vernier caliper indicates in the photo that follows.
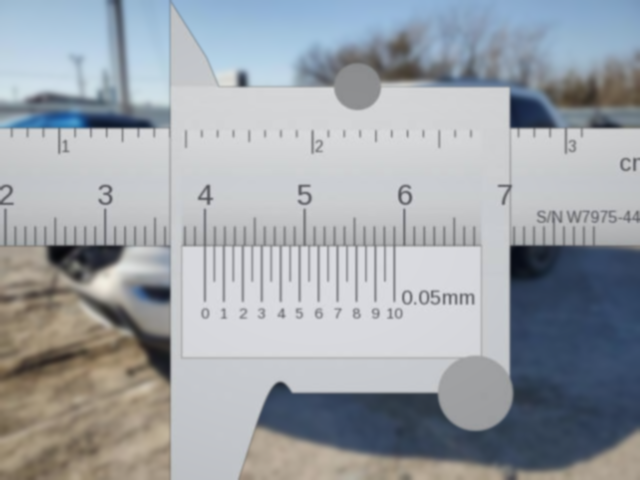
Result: 40.0 mm
